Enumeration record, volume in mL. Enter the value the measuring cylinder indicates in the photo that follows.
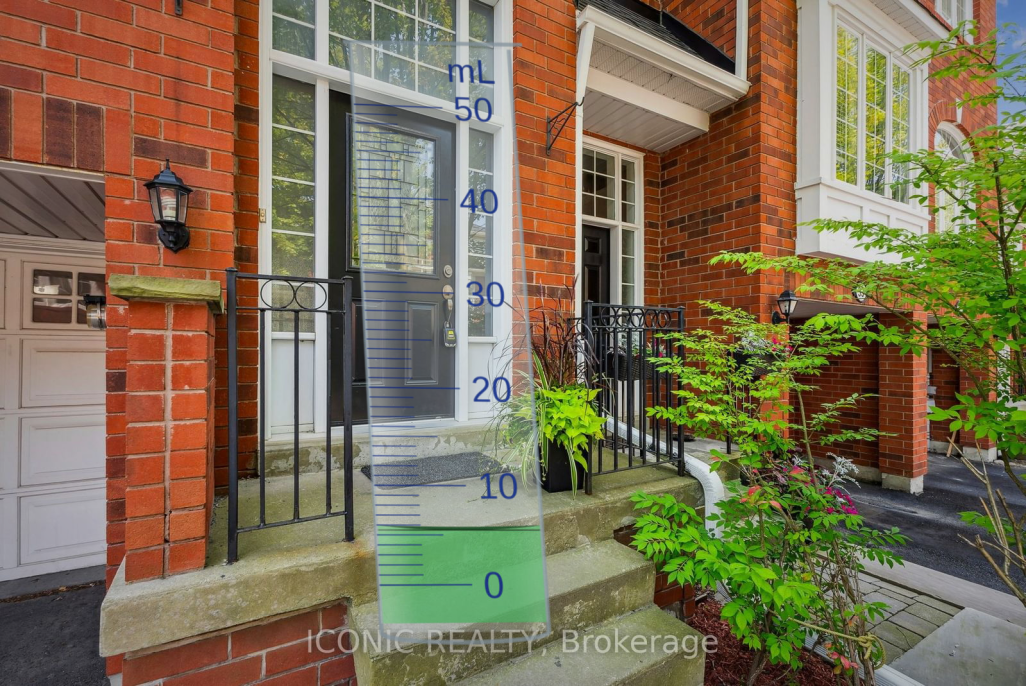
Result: 5.5 mL
